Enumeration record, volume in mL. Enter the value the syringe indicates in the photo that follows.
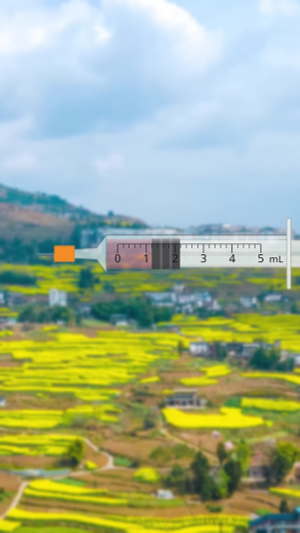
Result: 1.2 mL
